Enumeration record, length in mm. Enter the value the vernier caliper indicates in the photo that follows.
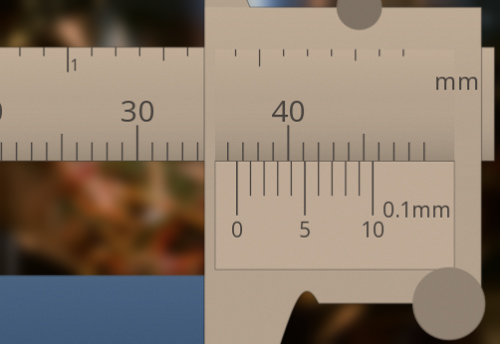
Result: 36.6 mm
